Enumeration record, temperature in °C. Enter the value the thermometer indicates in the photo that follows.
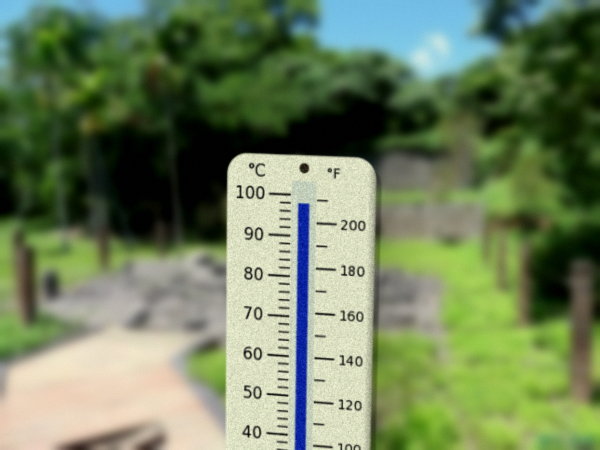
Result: 98 °C
